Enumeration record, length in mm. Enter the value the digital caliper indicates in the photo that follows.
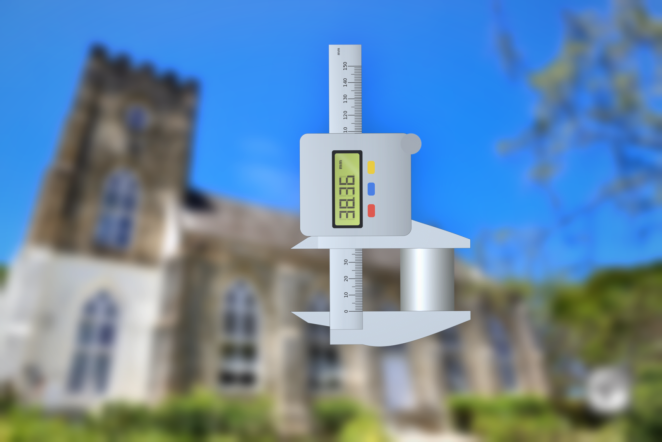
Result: 38.36 mm
